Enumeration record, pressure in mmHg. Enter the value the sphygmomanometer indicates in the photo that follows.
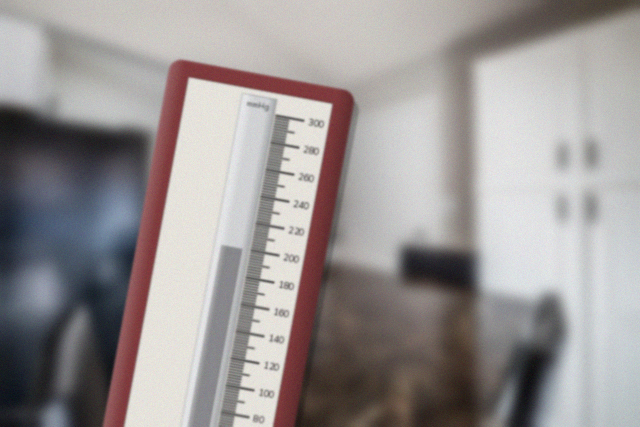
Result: 200 mmHg
